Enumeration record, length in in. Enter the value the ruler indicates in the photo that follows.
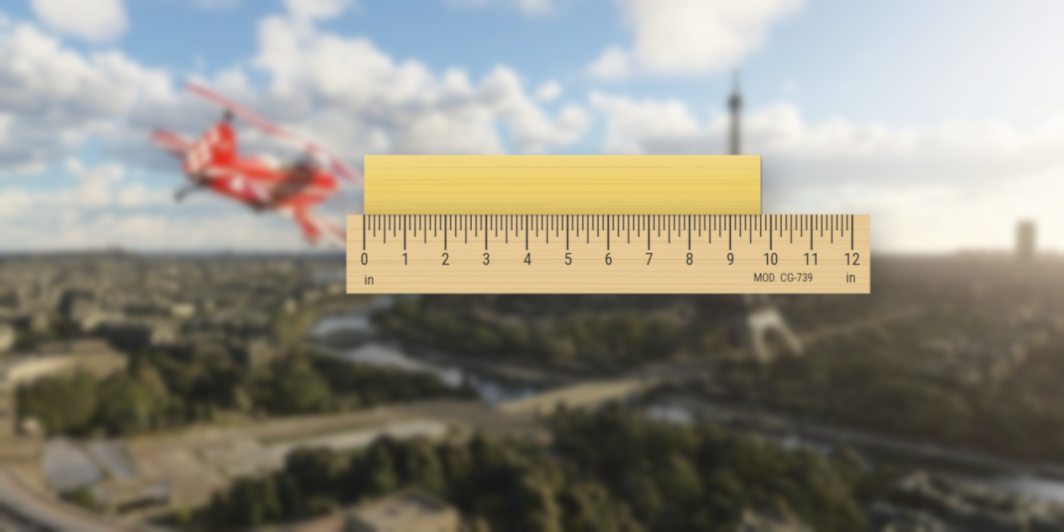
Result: 9.75 in
